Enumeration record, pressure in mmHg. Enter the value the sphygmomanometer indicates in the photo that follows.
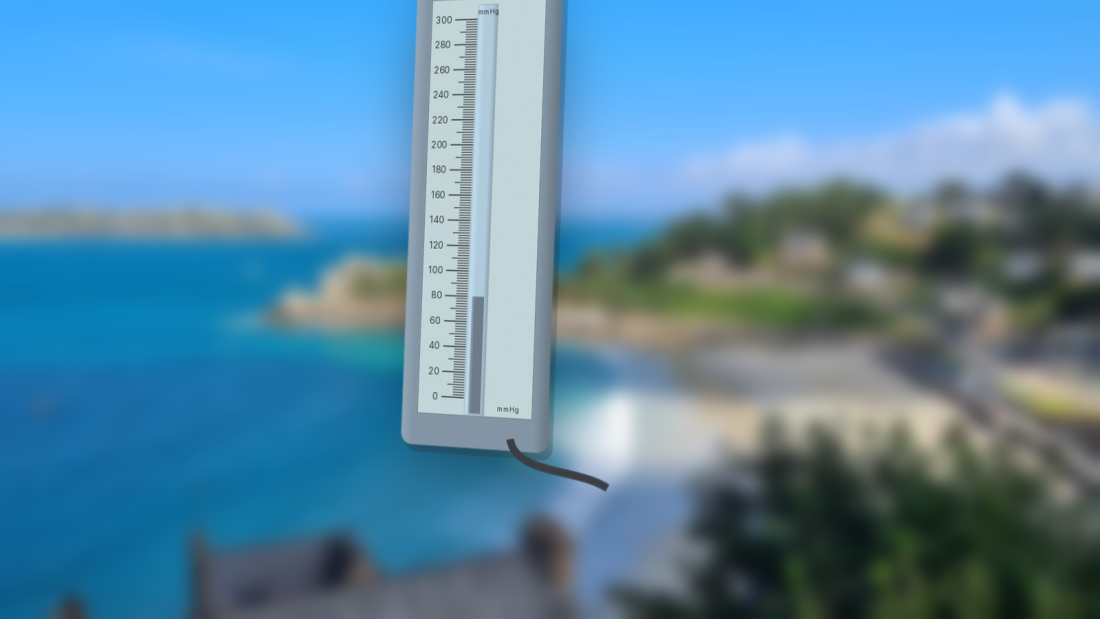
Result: 80 mmHg
